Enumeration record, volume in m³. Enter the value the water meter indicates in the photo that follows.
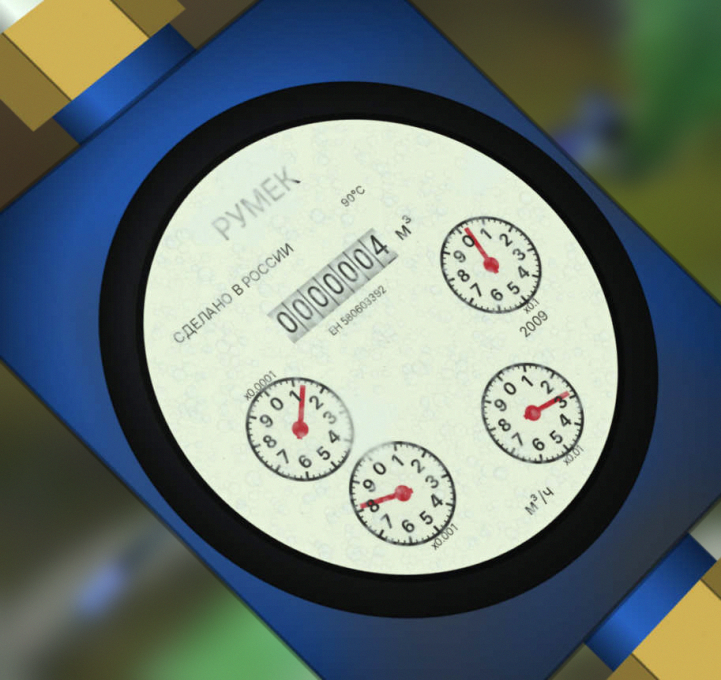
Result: 4.0281 m³
